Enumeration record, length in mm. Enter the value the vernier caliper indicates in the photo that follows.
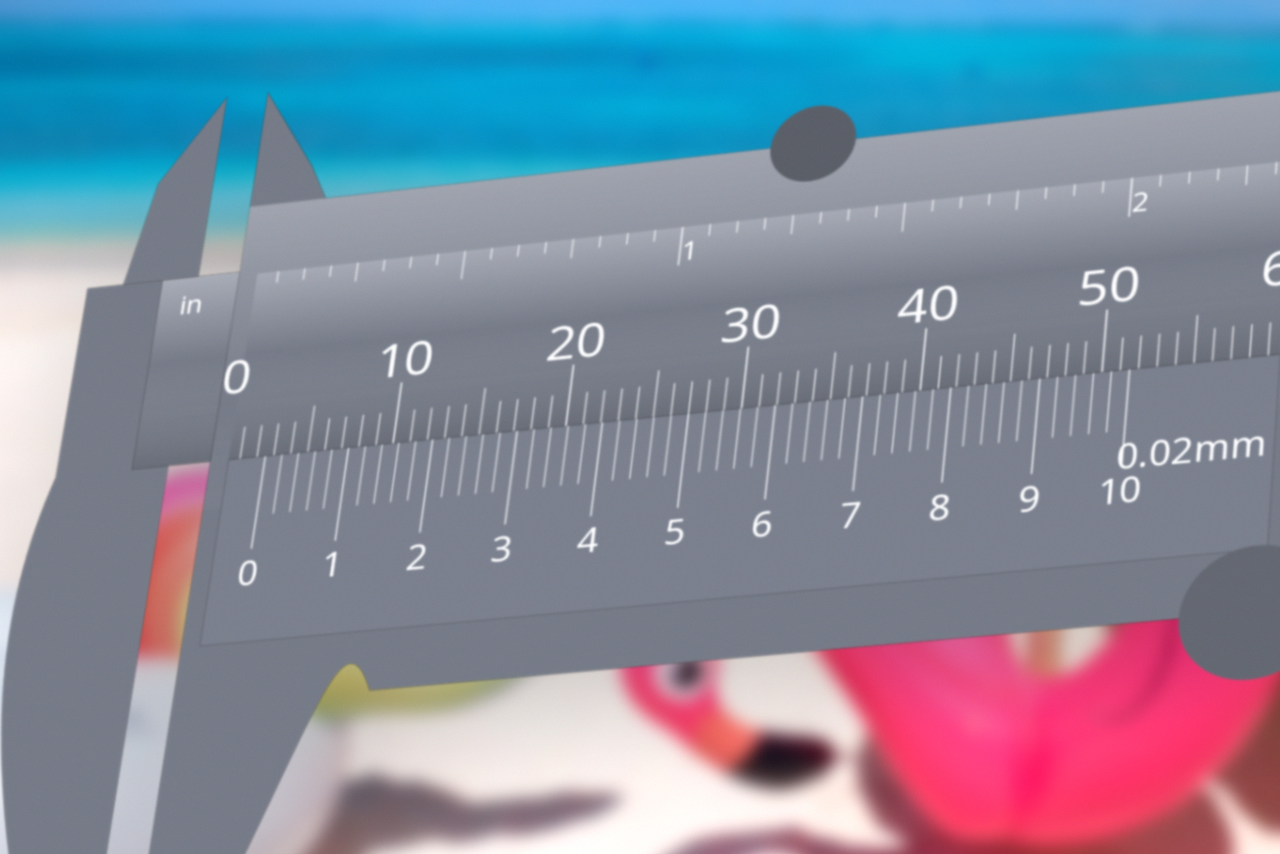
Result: 2.5 mm
